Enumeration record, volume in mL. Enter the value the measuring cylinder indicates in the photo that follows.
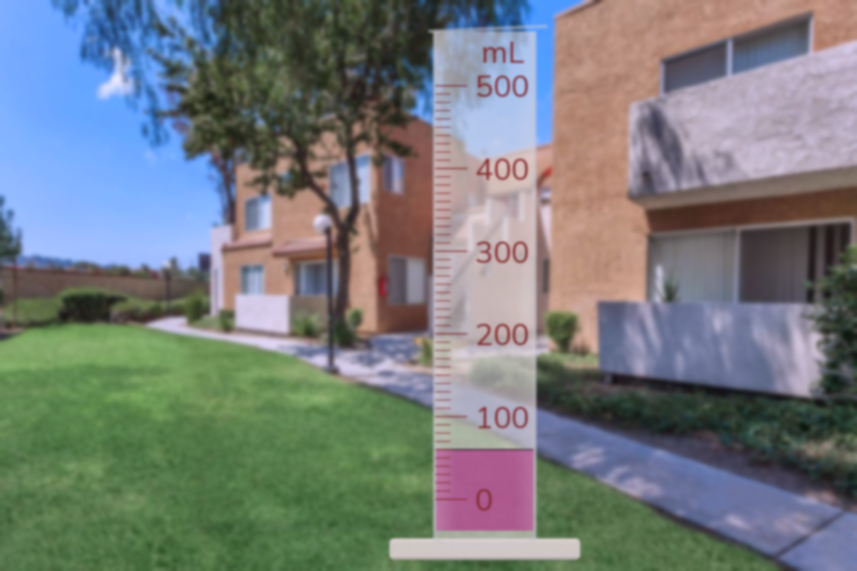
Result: 60 mL
